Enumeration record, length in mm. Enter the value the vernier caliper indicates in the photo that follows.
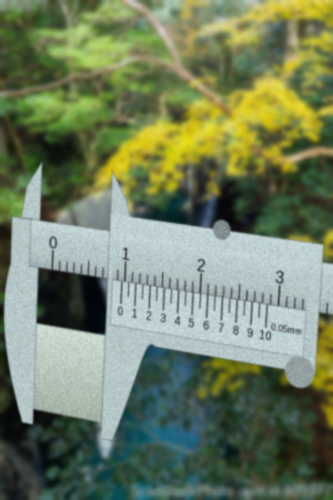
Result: 9.6 mm
